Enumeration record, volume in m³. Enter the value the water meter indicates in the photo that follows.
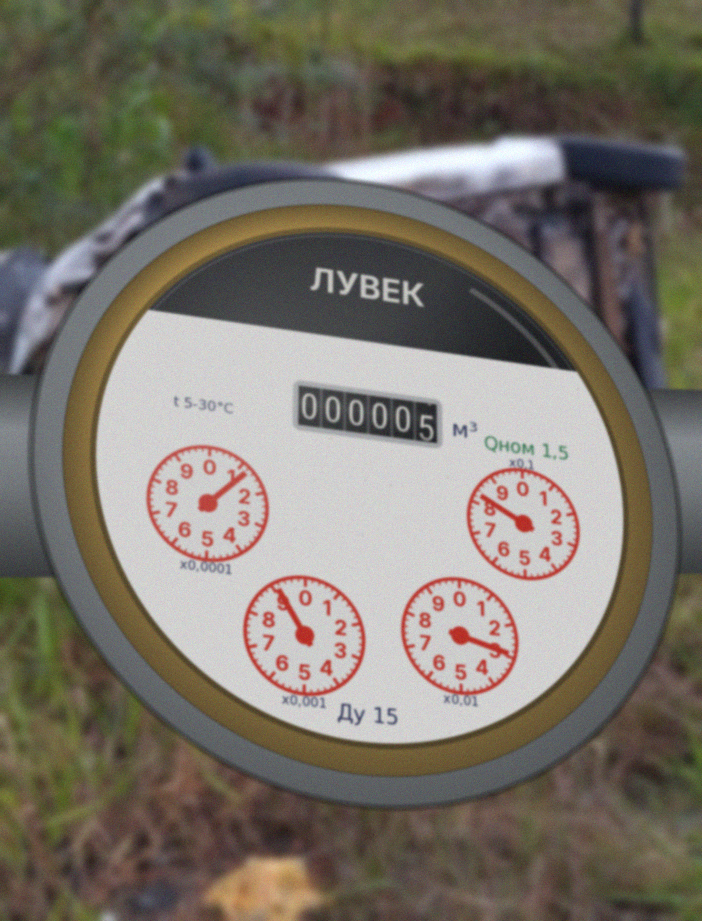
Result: 4.8291 m³
